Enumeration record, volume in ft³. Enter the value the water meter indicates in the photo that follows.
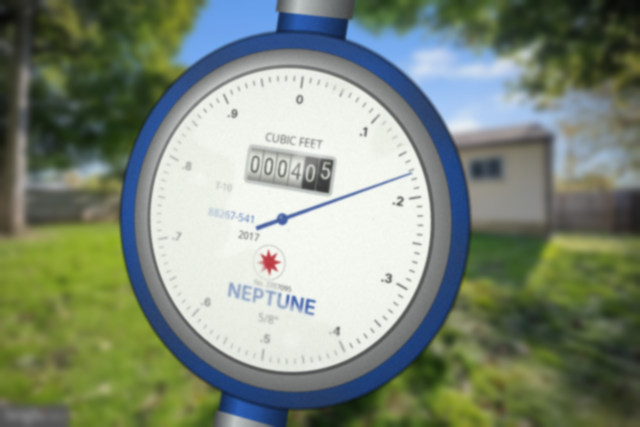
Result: 405.17 ft³
